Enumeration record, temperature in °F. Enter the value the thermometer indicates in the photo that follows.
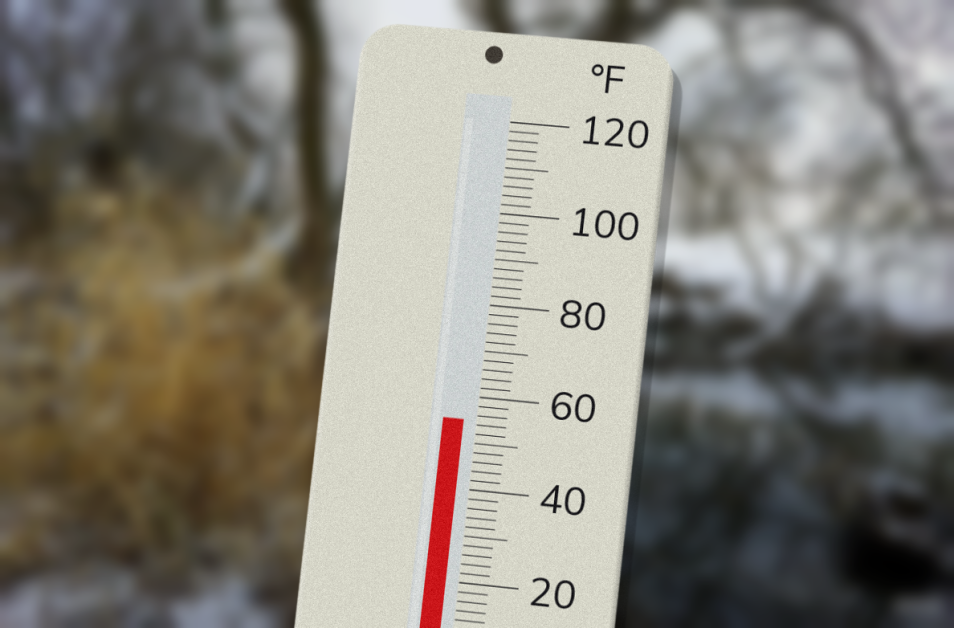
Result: 55 °F
